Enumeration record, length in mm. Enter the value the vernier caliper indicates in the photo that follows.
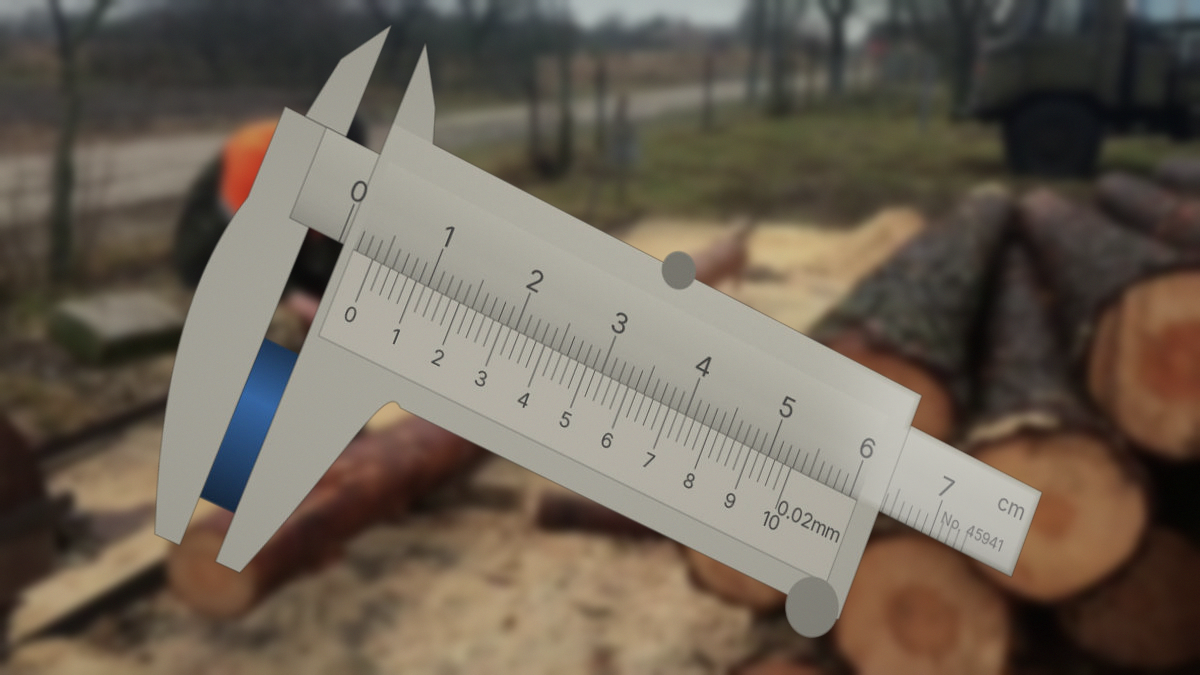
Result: 3.8 mm
